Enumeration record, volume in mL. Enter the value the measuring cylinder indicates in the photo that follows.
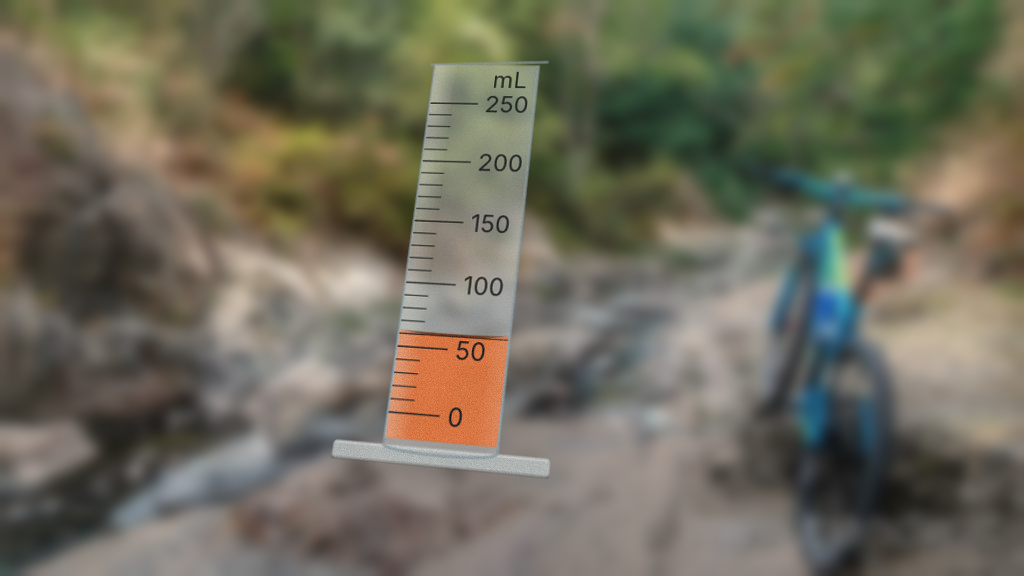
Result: 60 mL
